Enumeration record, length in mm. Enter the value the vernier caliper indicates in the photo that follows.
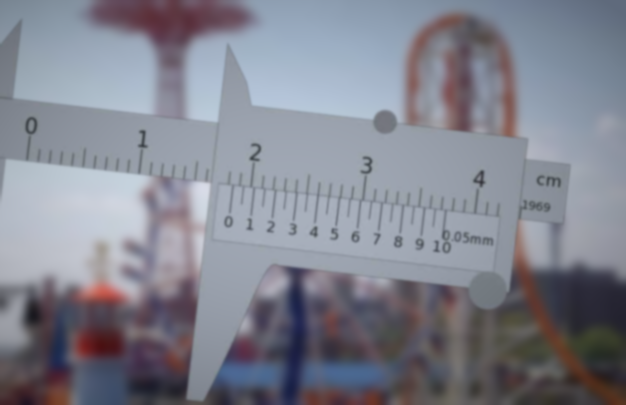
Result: 18.4 mm
